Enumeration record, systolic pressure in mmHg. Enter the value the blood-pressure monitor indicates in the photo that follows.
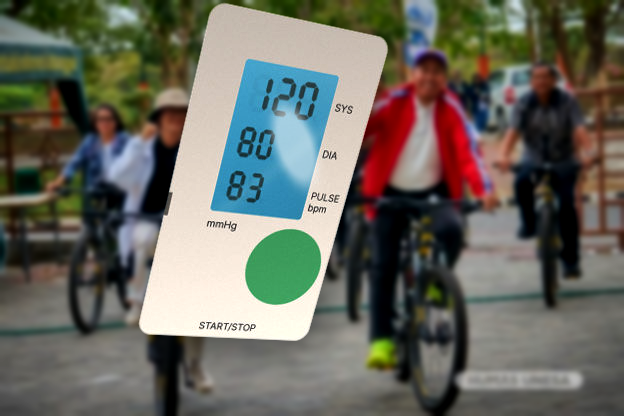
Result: 120 mmHg
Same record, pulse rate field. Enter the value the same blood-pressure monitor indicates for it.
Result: 83 bpm
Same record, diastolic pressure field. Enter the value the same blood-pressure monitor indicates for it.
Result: 80 mmHg
